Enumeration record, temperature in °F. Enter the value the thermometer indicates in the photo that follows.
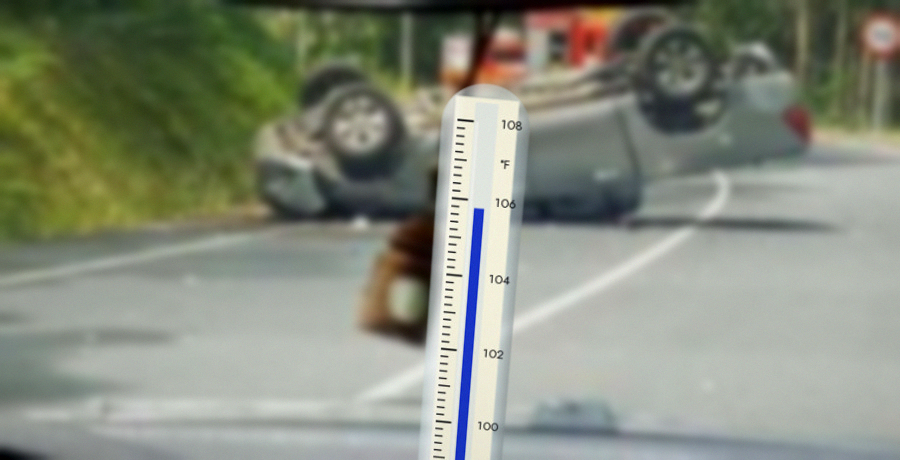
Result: 105.8 °F
